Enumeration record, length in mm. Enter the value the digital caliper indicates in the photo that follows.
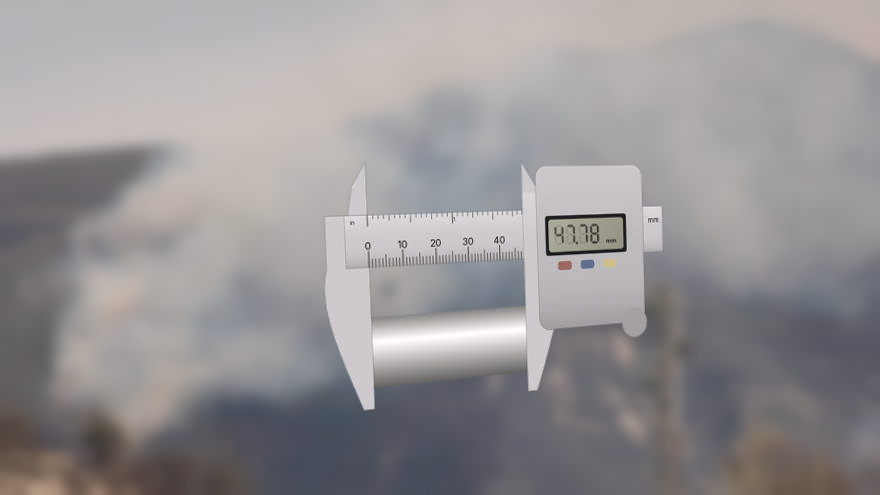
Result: 47.78 mm
